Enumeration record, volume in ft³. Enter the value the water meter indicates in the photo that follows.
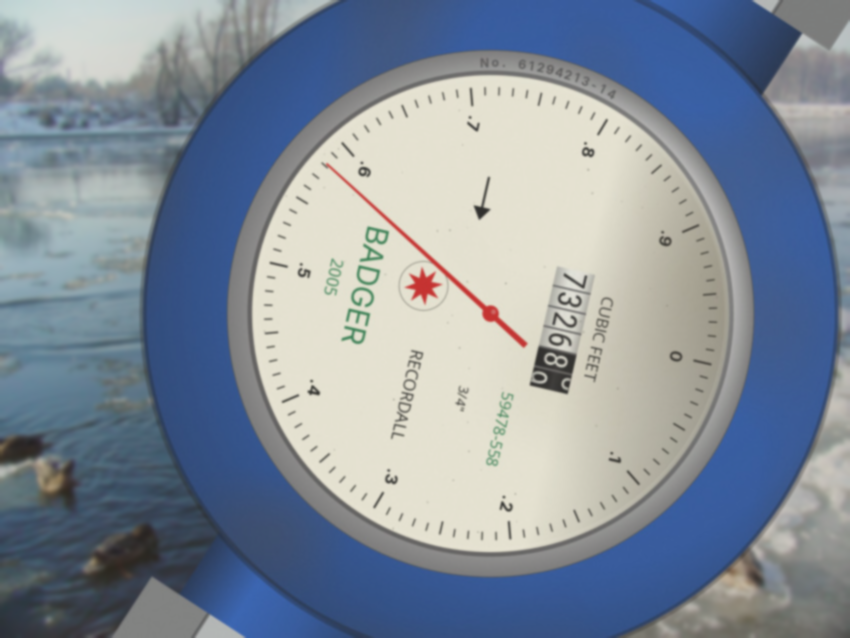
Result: 732688.58 ft³
